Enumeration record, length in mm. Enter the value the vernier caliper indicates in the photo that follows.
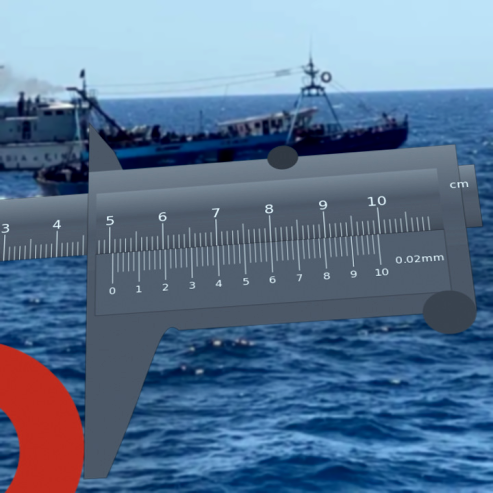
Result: 50.6 mm
